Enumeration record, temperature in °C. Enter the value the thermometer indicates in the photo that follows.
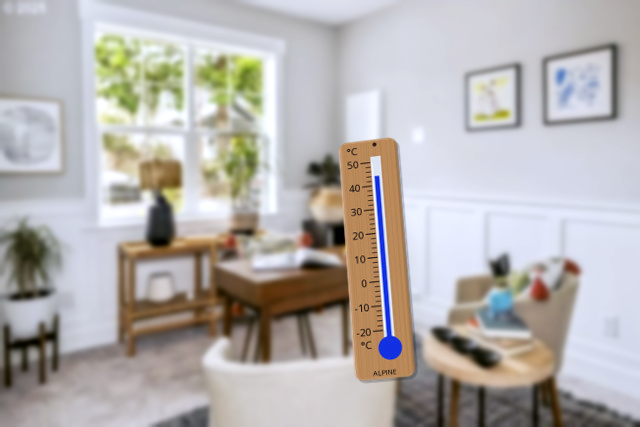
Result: 44 °C
